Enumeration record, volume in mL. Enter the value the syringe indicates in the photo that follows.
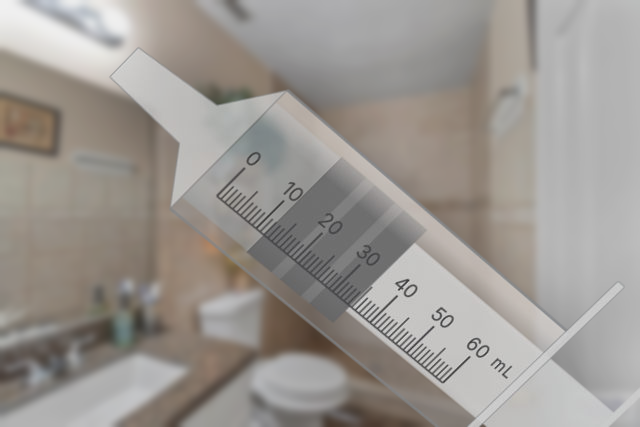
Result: 12 mL
